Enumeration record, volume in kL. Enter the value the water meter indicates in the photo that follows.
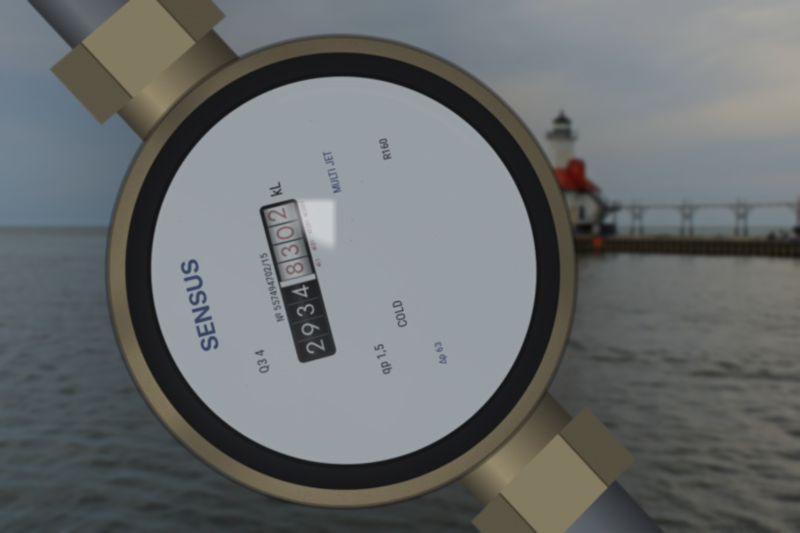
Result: 2934.8302 kL
